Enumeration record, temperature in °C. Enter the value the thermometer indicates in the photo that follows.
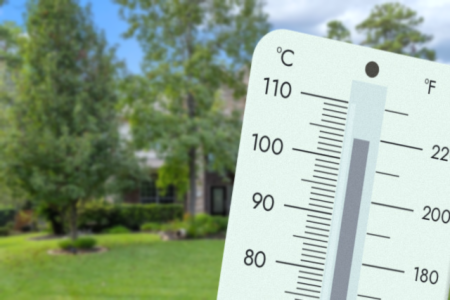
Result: 104 °C
